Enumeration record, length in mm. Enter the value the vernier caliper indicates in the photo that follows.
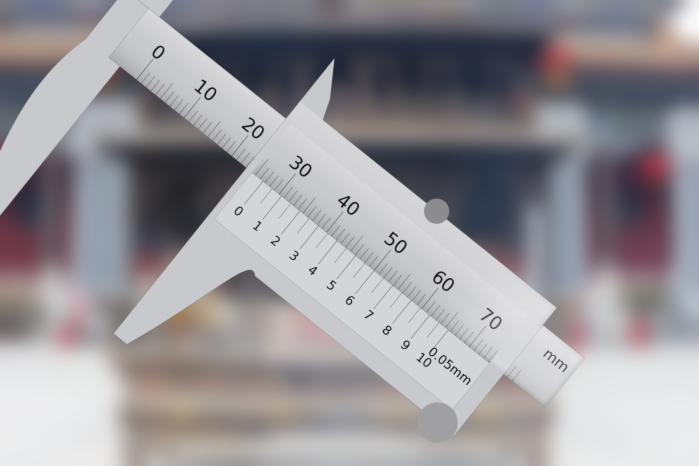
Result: 26.6 mm
